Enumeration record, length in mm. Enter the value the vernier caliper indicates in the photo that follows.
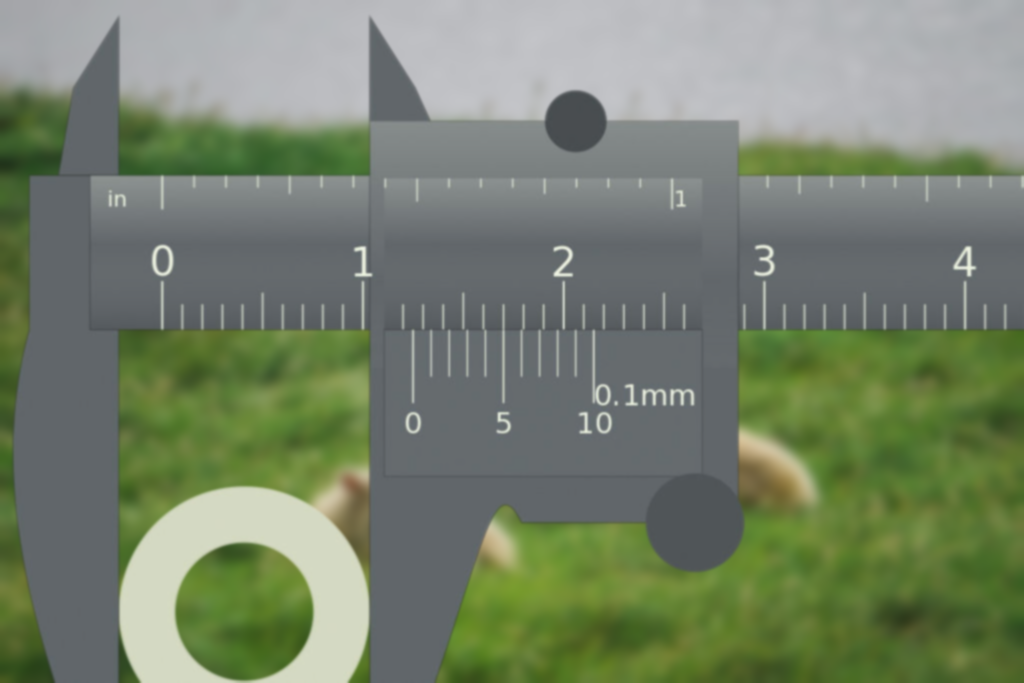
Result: 12.5 mm
